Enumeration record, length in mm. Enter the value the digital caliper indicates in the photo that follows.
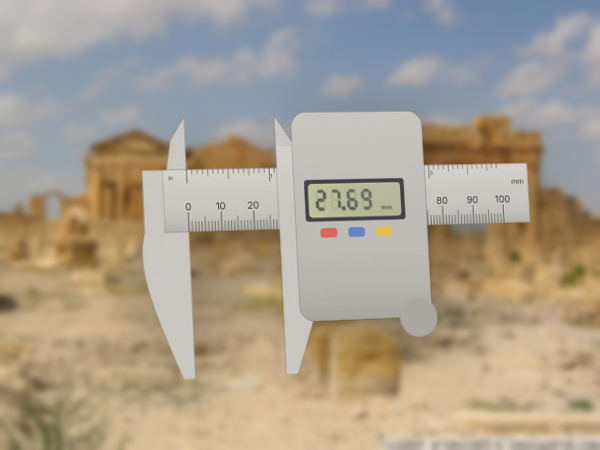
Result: 27.69 mm
